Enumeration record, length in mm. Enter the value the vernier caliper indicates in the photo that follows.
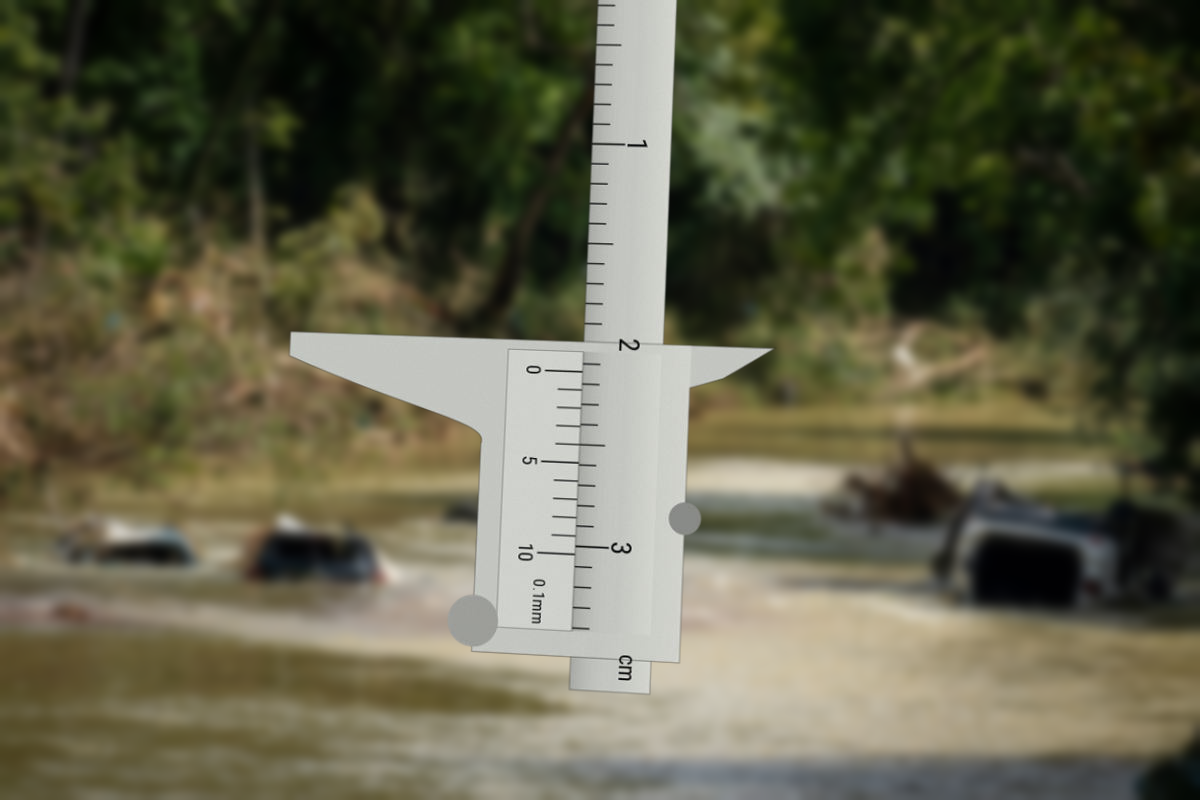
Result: 21.4 mm
